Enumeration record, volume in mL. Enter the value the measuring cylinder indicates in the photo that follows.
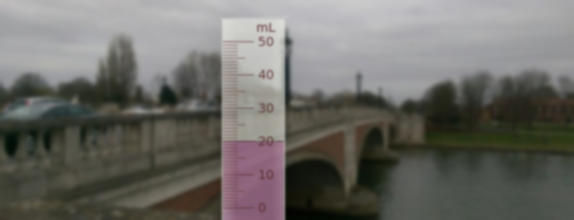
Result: 20 mL
